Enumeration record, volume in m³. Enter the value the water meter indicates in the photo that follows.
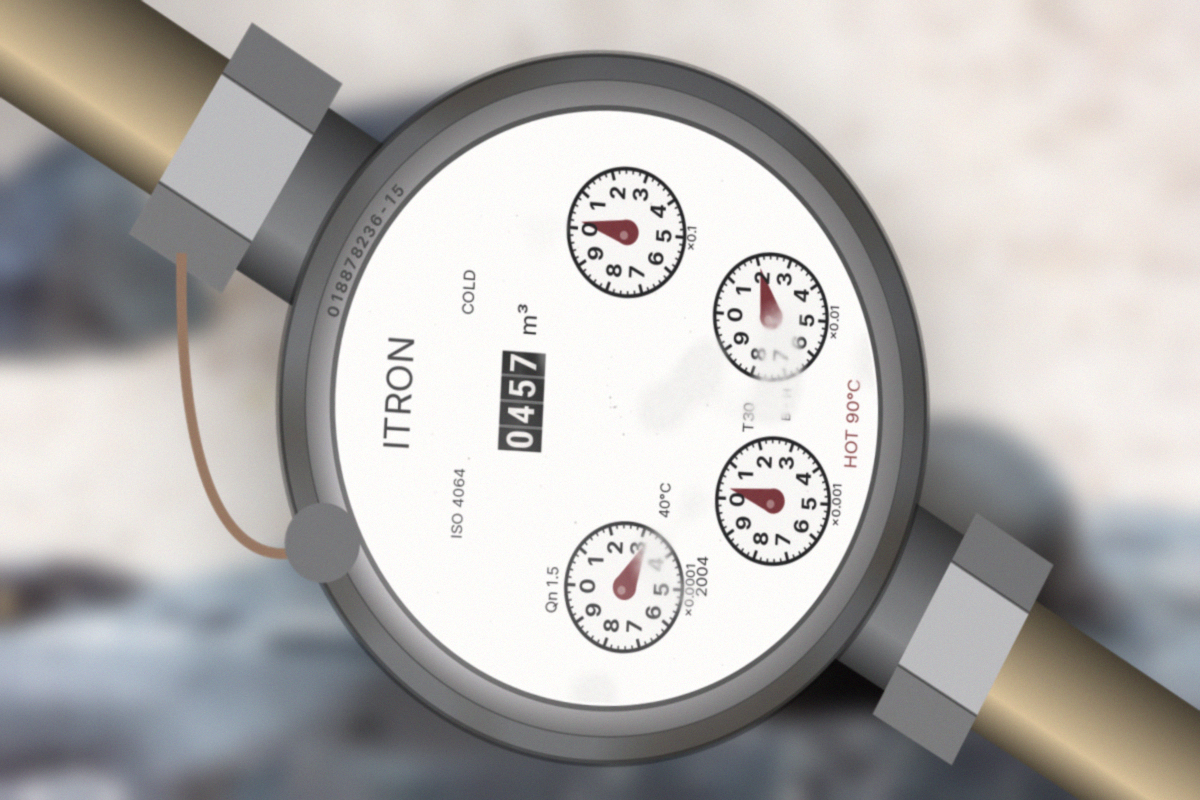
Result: 457.0203 m³
